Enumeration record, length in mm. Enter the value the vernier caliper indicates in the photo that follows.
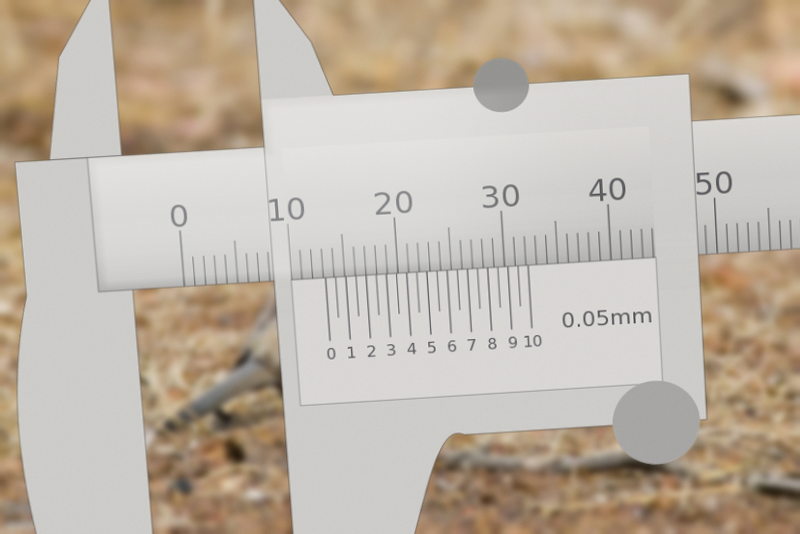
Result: 13.2 mm
